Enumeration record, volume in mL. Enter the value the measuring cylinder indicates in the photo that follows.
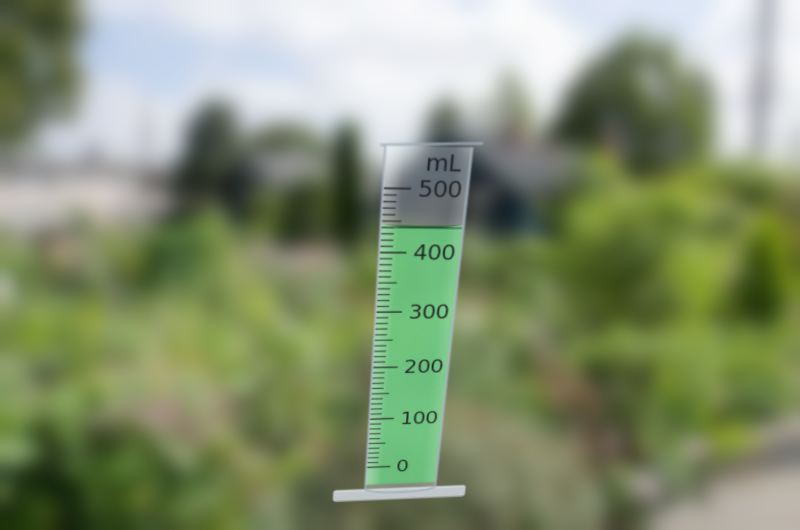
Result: 440 mL
